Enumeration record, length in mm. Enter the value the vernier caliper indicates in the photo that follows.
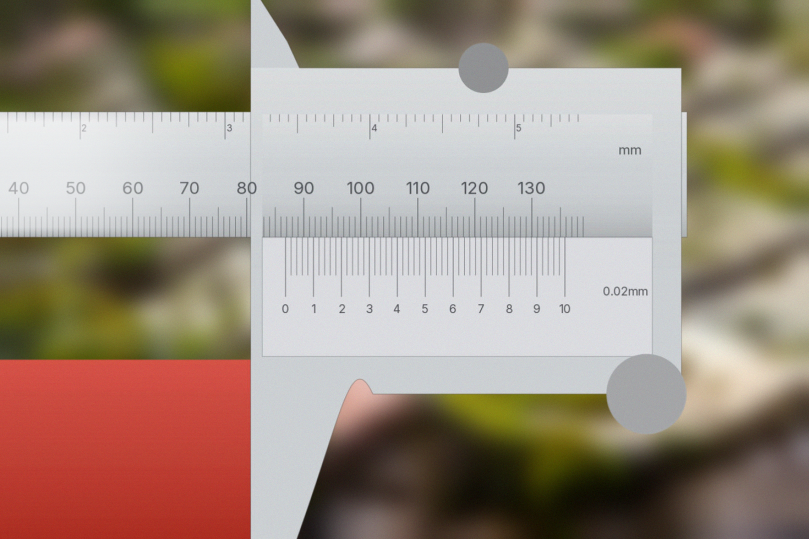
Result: 86.8 mm
